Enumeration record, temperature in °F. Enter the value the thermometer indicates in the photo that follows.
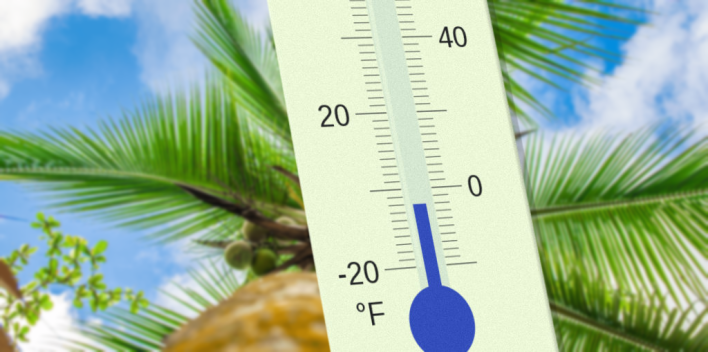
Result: -4 °F
